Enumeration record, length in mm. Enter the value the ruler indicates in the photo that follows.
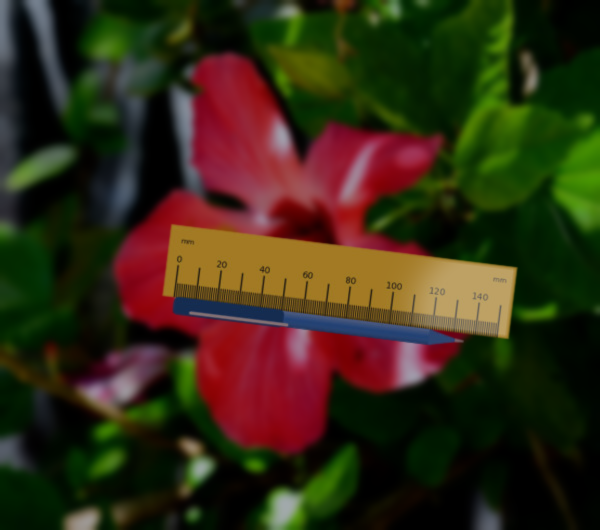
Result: 135 mm
